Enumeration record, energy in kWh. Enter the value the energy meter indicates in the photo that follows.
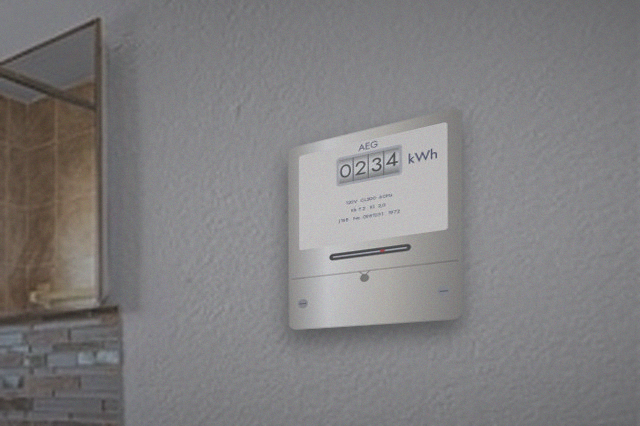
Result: 234 kWh
